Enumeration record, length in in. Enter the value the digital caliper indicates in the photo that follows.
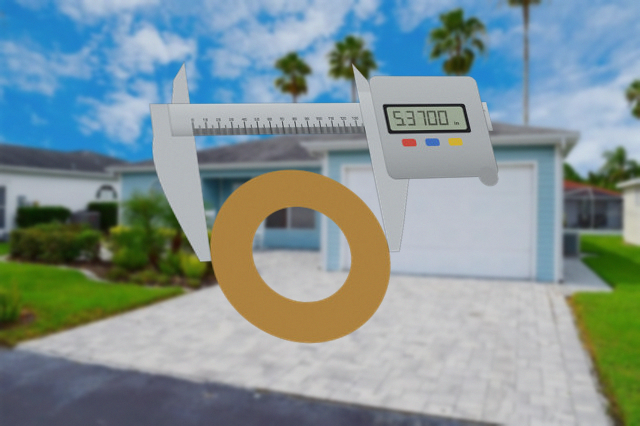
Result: 5.3700 in
